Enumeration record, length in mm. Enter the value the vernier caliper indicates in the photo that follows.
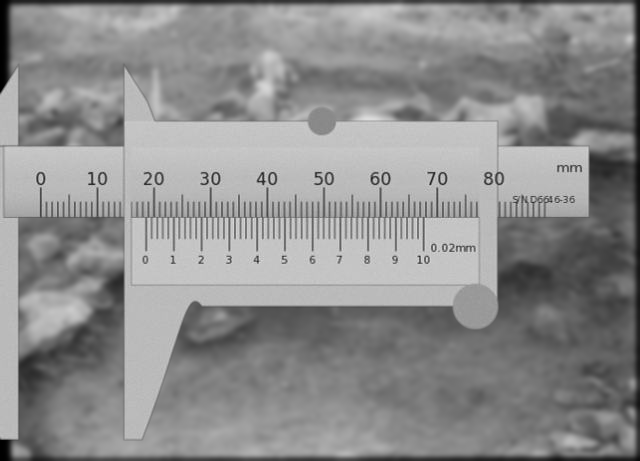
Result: 18.6 mm
